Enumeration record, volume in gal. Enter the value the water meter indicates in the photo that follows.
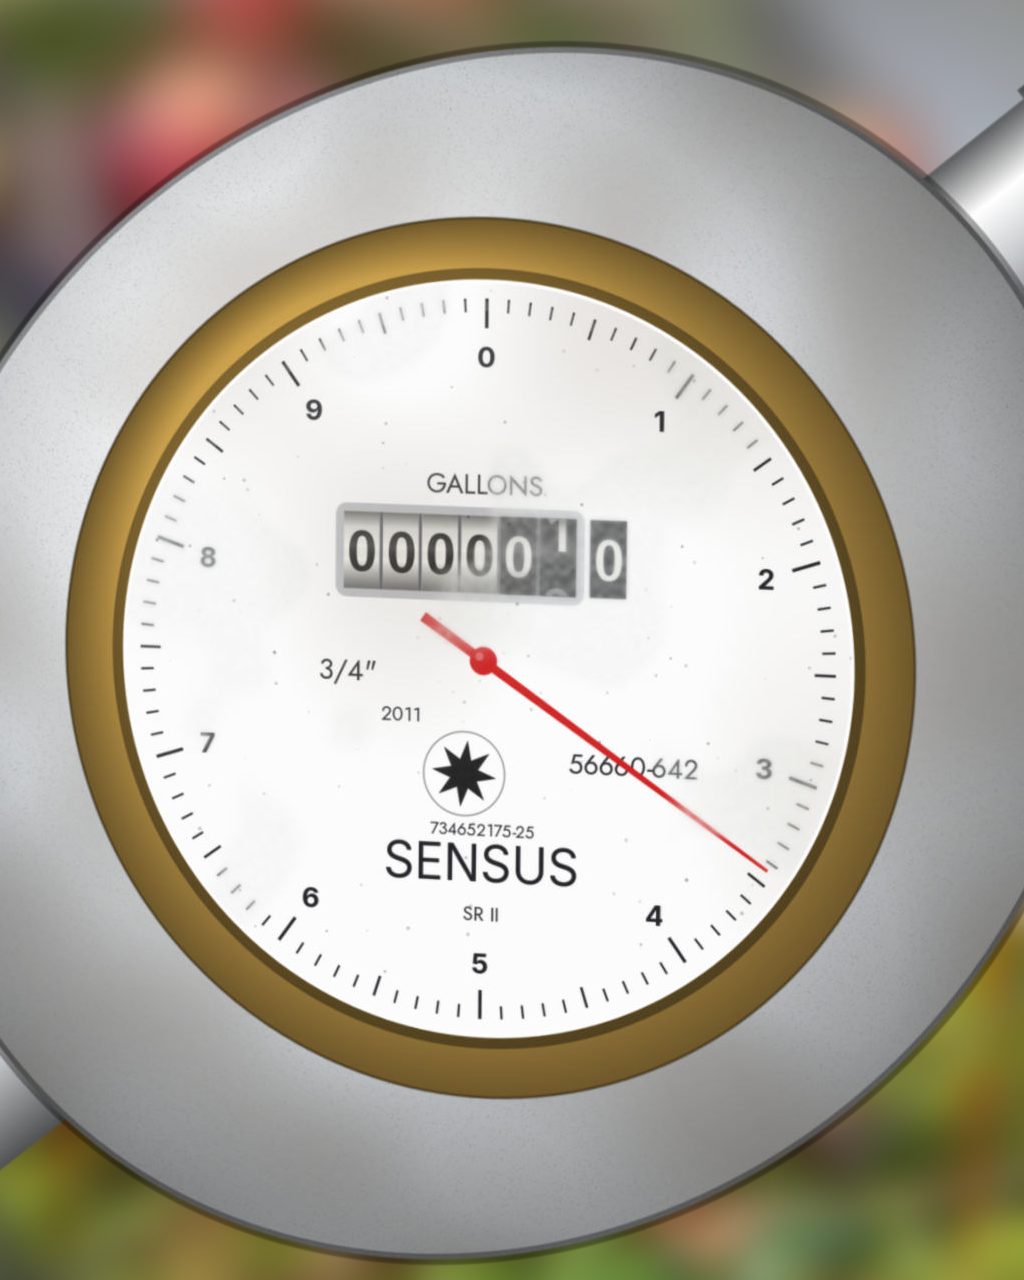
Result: 13.4 gal
